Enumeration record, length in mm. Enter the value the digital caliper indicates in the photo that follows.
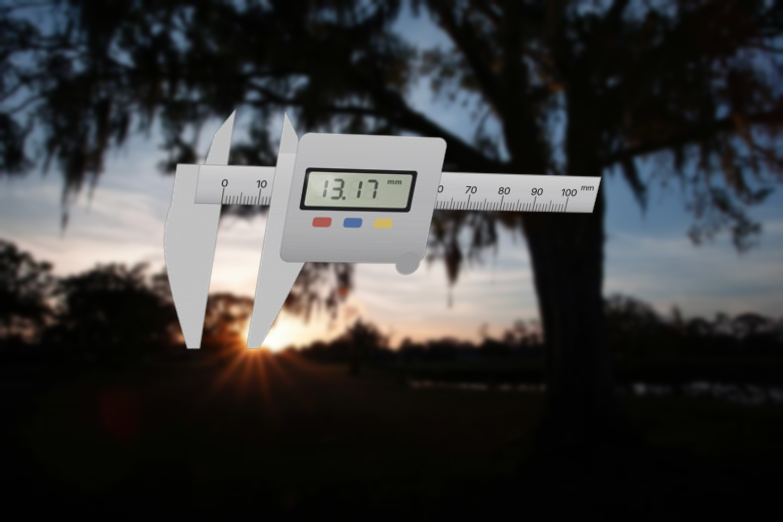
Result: 13.17 mm
